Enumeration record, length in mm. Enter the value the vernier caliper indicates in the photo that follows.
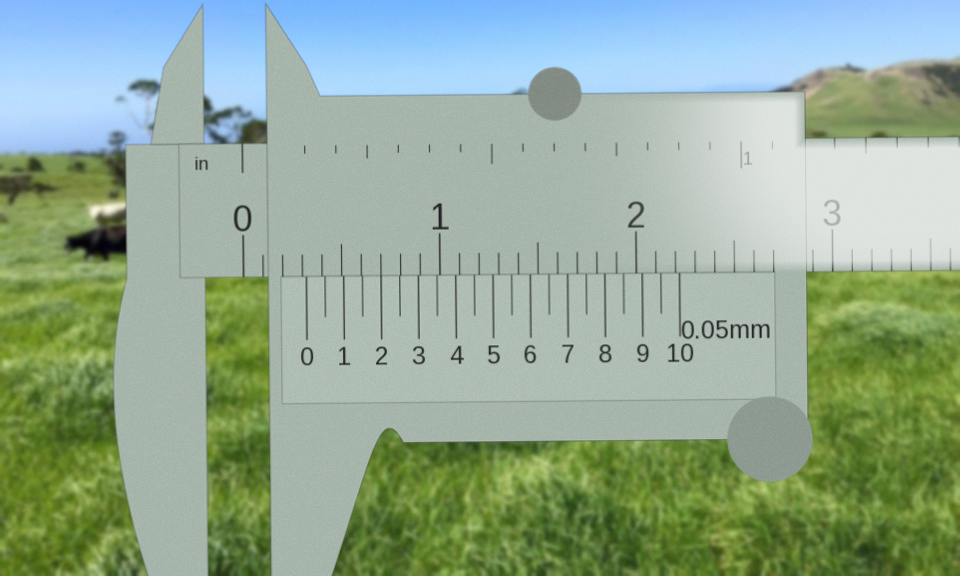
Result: 3.2 mm
